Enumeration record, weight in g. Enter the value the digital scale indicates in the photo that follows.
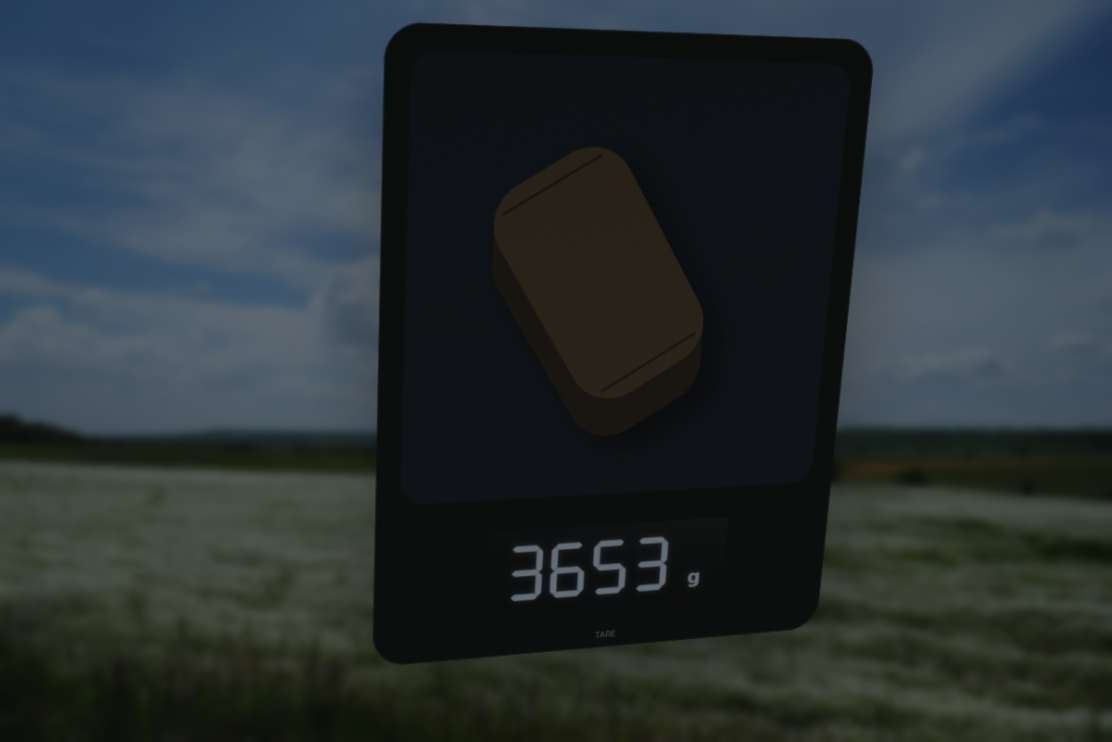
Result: 3653 g
